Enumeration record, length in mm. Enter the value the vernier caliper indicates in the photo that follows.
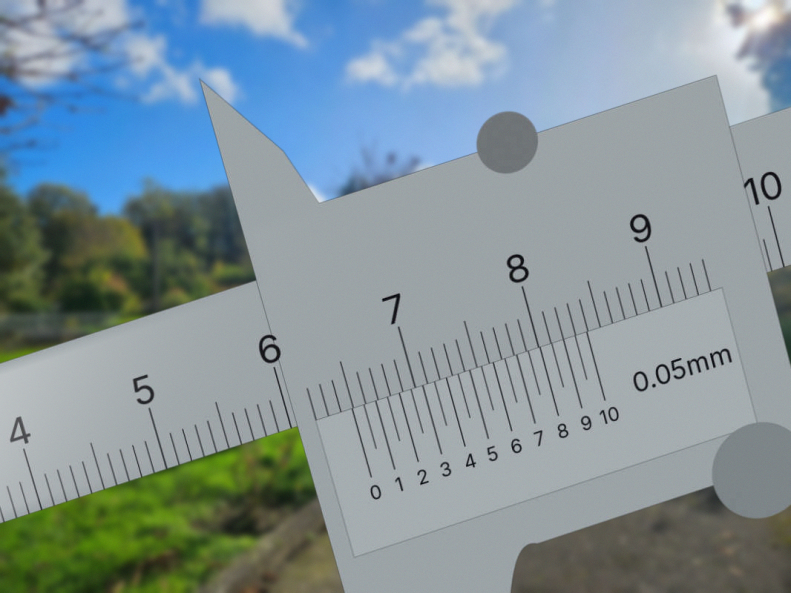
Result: 64.9 mm
